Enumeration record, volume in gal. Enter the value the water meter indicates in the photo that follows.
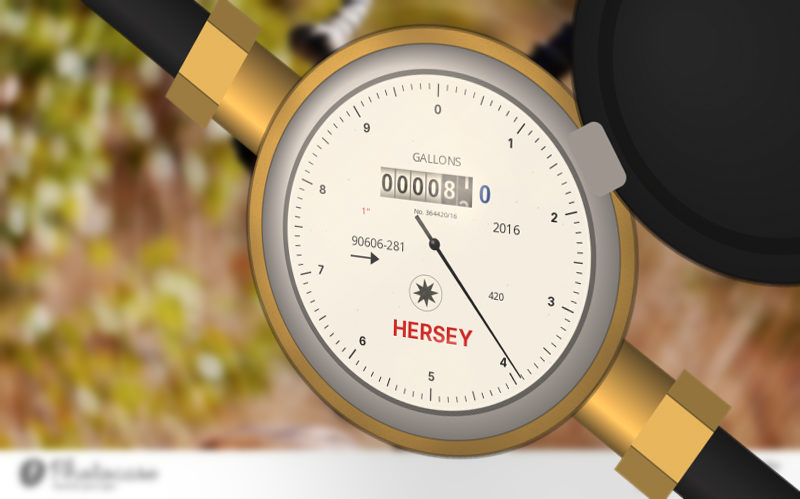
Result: 813.9 gal
